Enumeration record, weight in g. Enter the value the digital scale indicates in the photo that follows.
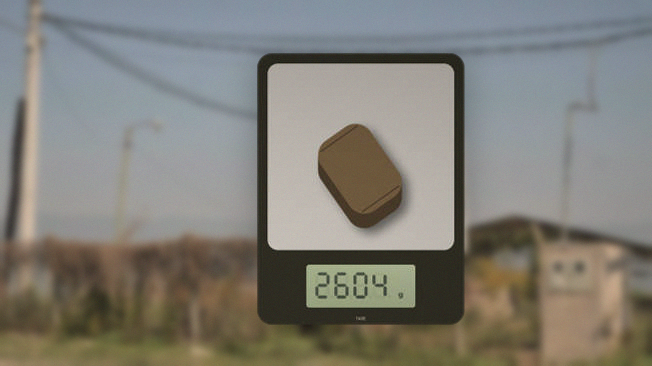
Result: 2604 g
